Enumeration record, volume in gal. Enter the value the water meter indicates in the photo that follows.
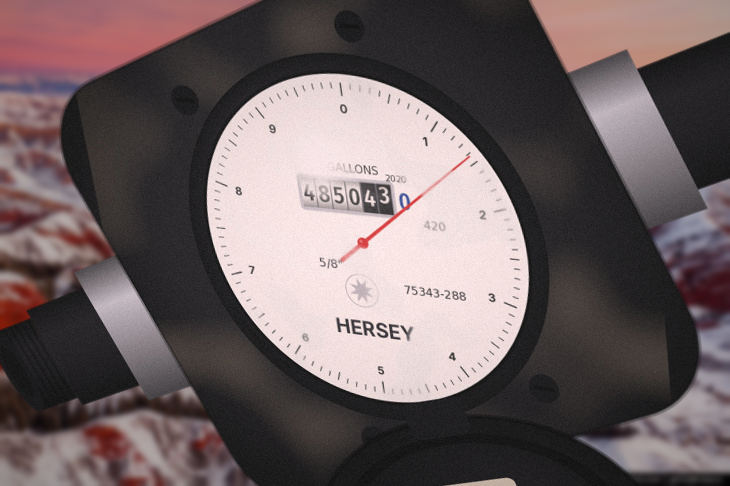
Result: 4850431.4 gal
